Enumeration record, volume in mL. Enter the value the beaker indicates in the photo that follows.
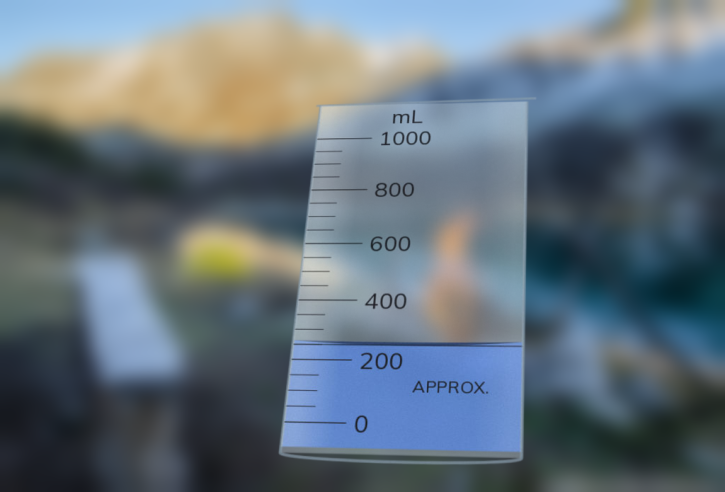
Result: 250 mL
